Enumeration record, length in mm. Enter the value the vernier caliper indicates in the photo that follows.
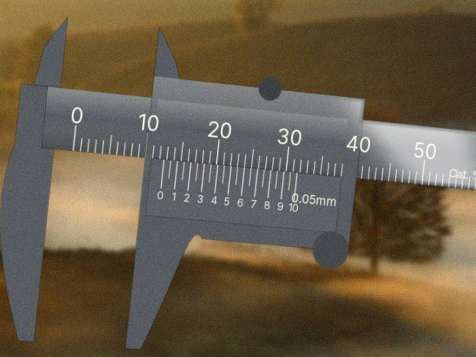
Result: 12.6 mm
